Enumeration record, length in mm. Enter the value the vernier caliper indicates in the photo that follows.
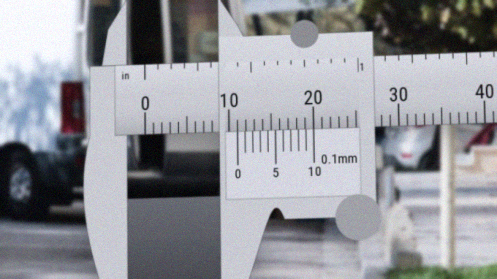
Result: 11.0 mm
